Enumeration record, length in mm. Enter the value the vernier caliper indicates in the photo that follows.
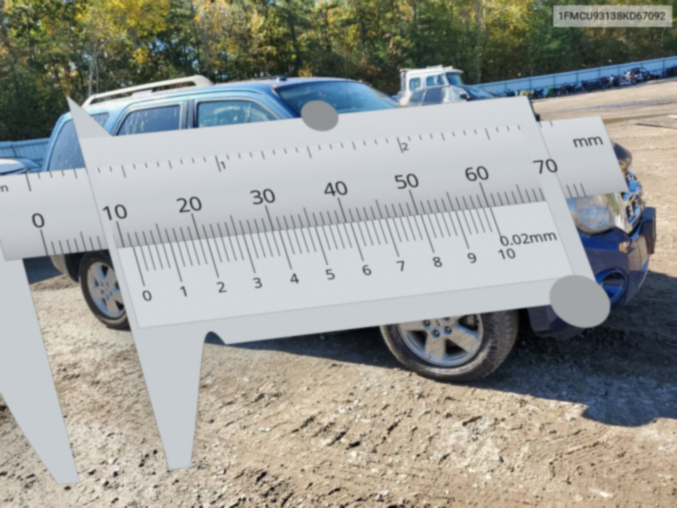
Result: 11.2 mm
